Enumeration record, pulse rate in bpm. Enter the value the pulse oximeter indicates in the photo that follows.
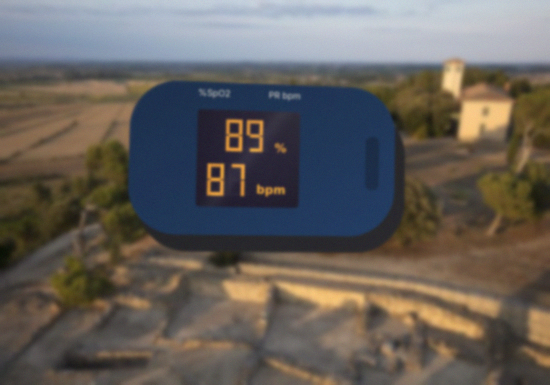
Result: 87 bpm
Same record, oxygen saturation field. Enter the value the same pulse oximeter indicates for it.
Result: 89 %
